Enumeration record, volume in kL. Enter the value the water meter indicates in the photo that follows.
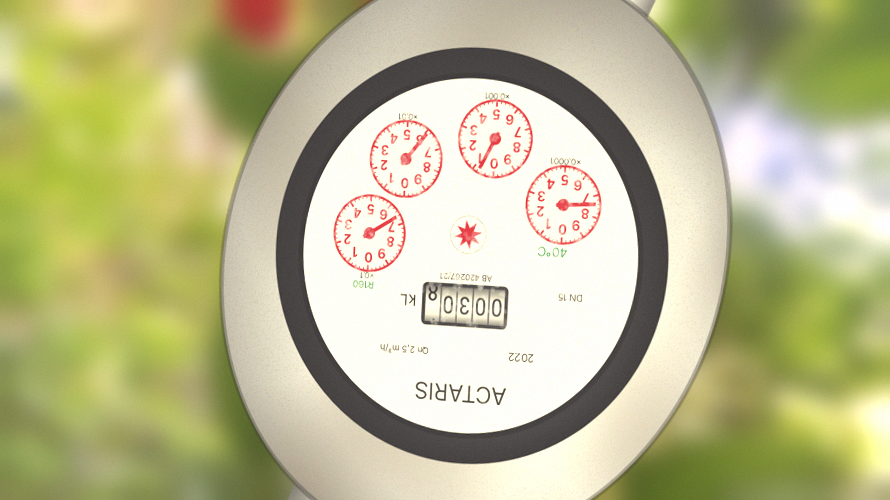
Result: 307.6607 kL
